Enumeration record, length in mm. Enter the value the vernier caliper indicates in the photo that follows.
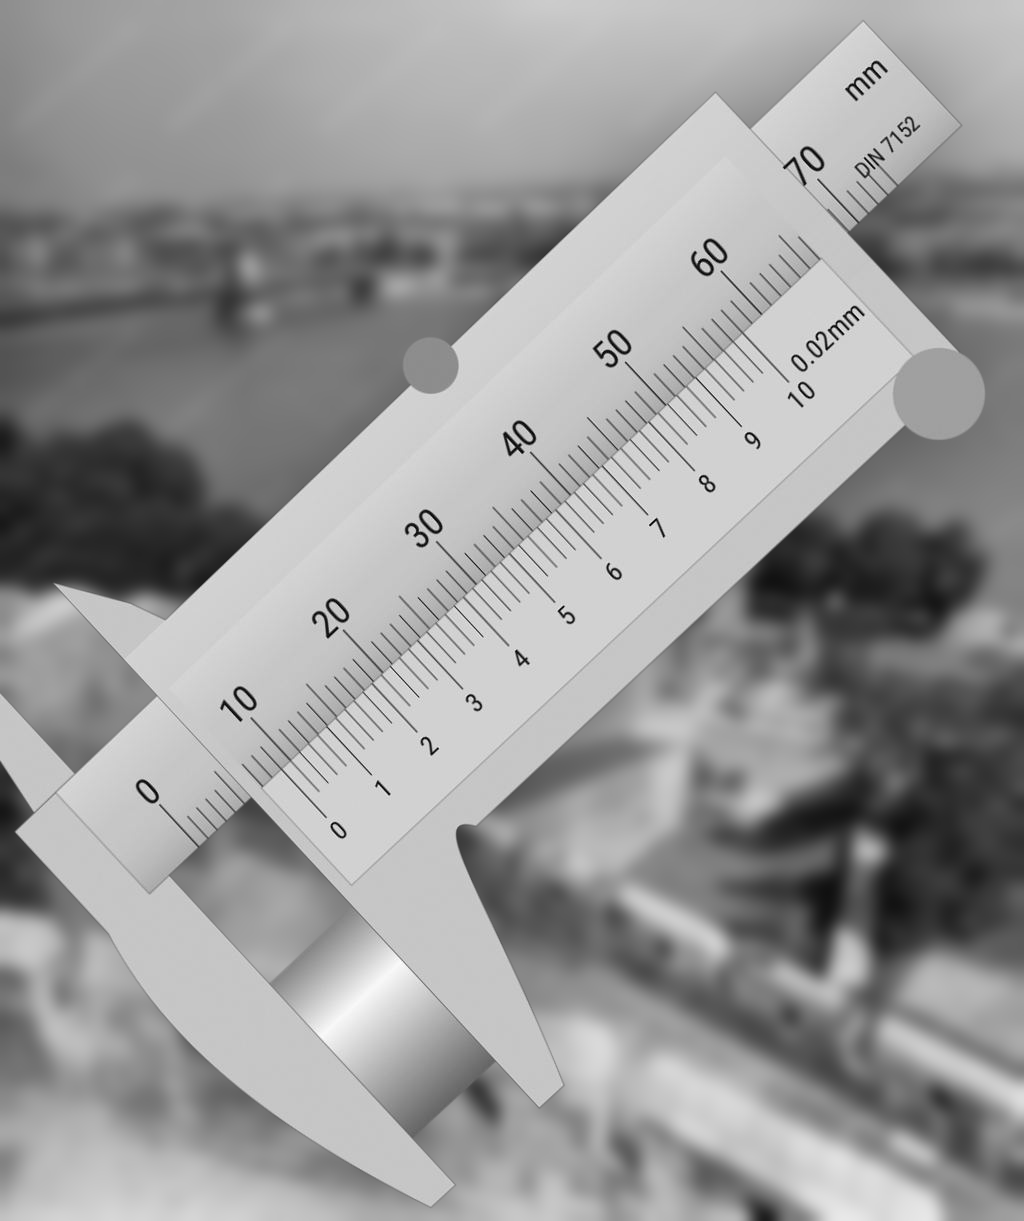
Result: 9.0 mm
